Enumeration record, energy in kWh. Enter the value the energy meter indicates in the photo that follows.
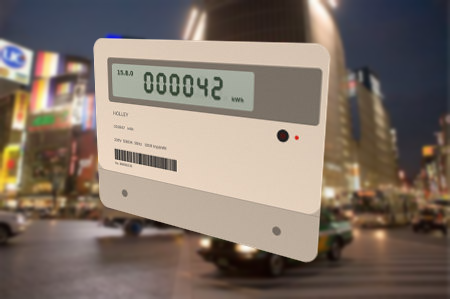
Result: 42 kWh
